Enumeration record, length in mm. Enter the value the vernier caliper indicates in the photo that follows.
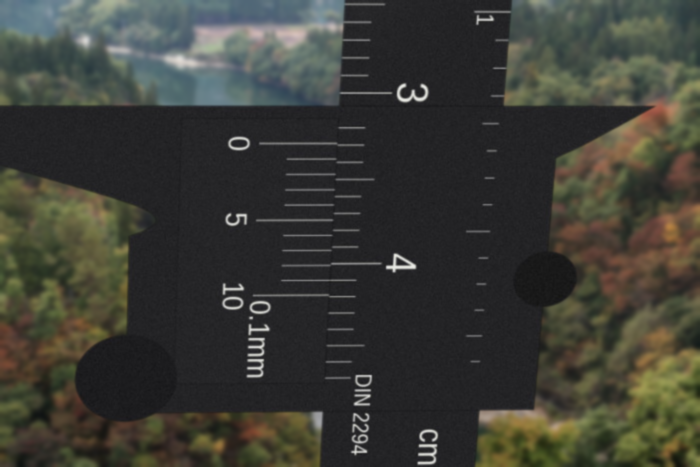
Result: 32.9 mm
